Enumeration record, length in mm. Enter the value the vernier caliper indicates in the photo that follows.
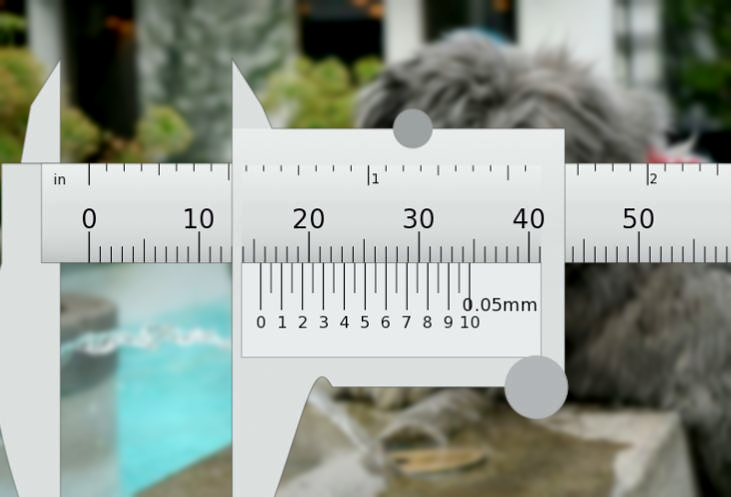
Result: 15.6 mm
